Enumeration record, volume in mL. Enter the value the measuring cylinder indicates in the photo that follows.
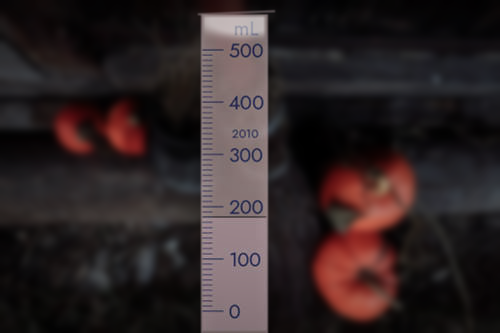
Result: 180 mL
